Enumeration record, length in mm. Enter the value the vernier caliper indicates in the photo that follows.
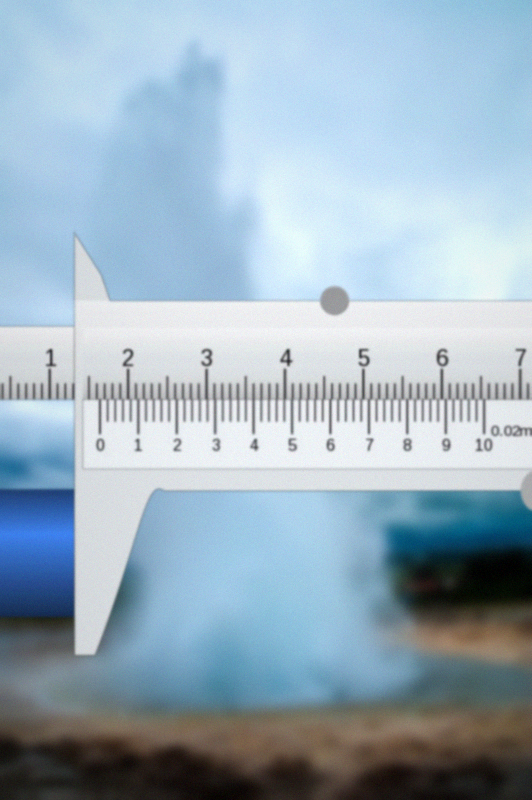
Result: 16.4 mm
